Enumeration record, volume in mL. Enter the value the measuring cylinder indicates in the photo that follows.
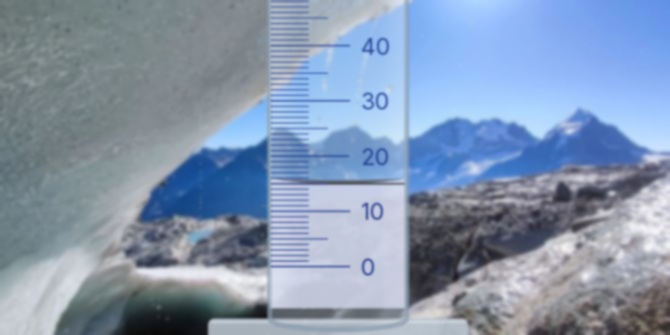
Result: 15 mL
